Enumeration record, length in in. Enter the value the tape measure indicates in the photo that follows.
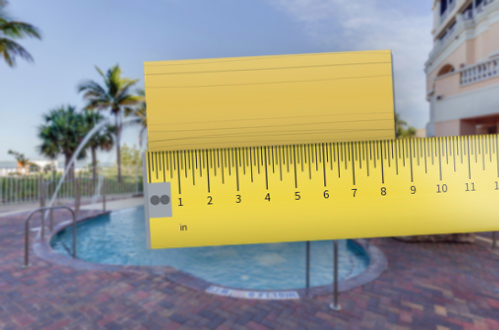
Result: 8.5 in
